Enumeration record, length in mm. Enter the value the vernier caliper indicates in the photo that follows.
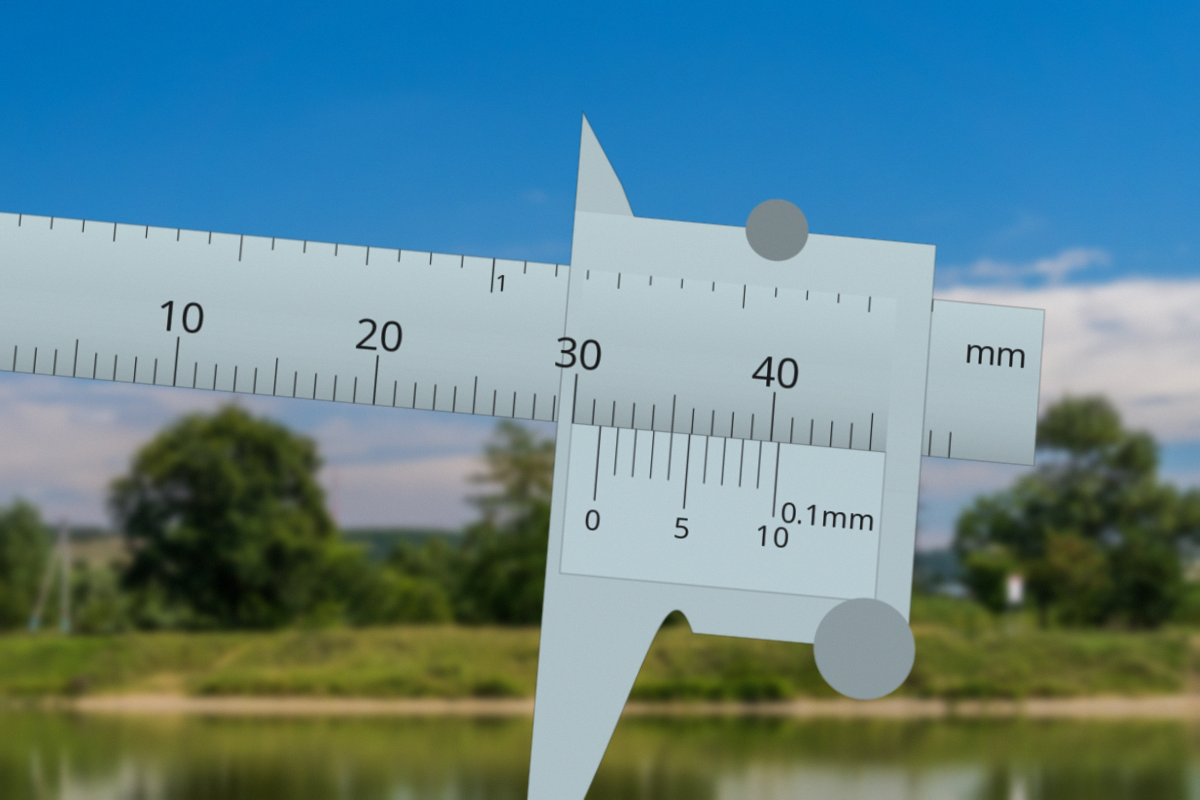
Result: 31.4 mm
